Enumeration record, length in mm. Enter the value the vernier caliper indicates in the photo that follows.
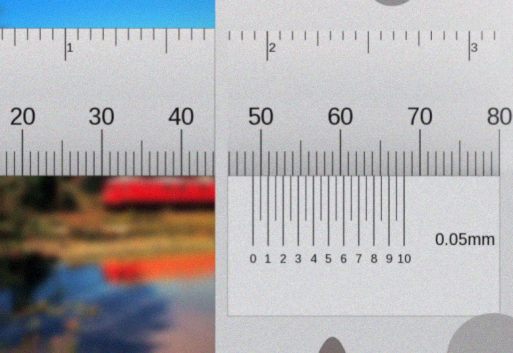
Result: 49.0 mm
